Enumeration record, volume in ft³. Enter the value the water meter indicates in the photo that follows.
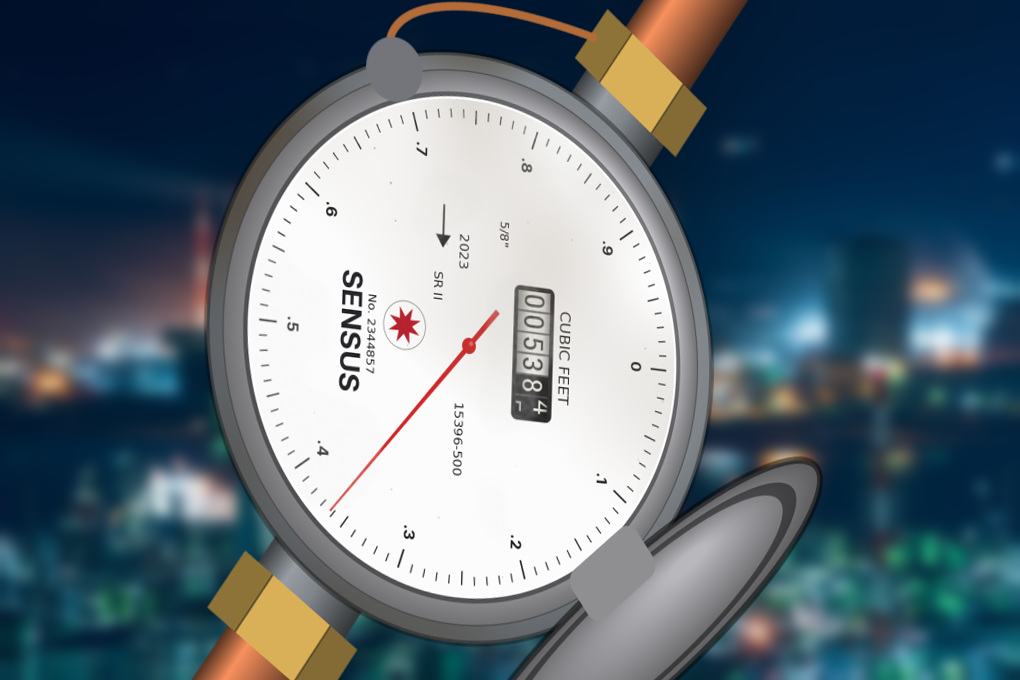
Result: 5384.36 ft³
